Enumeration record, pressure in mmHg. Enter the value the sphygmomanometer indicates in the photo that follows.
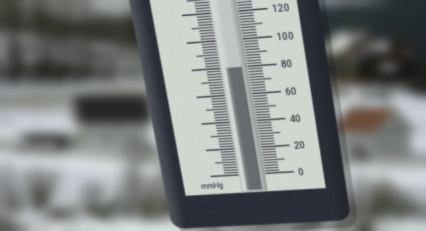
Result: 80 mmHg
